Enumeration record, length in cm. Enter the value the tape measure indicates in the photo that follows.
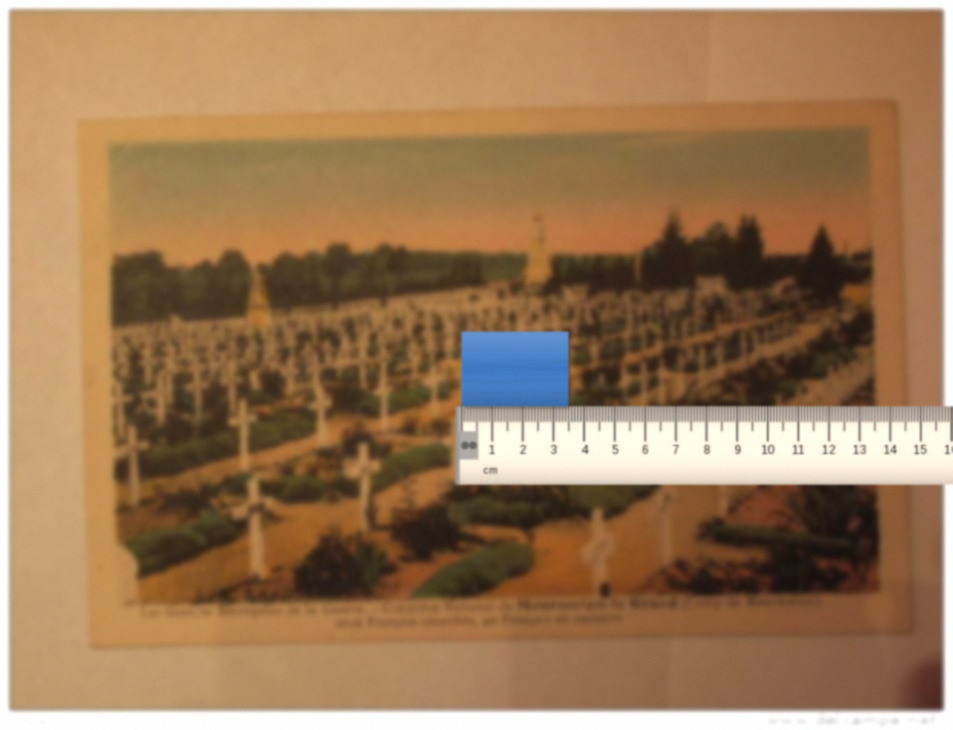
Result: 3.5 cm
